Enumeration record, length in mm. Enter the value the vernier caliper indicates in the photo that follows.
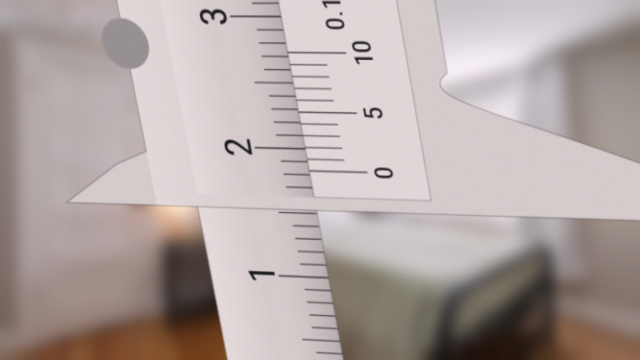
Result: 18.3 mm
